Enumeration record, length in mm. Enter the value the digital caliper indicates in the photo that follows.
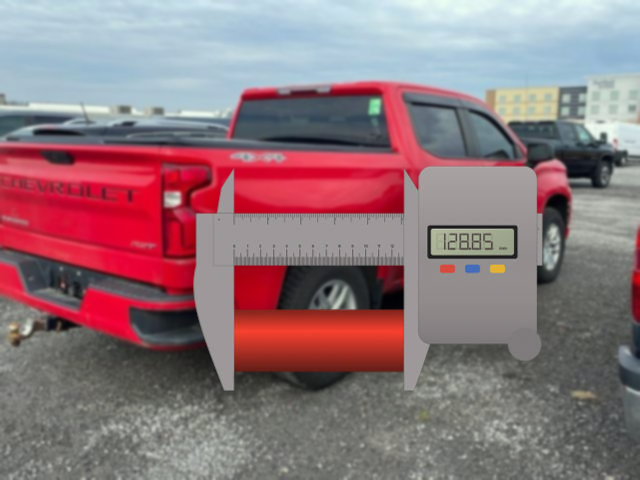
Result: 128.85 mm
